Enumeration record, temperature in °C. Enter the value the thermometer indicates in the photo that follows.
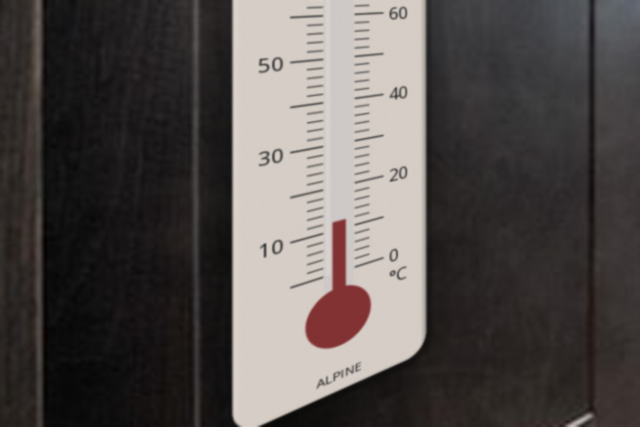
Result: 12 °C
